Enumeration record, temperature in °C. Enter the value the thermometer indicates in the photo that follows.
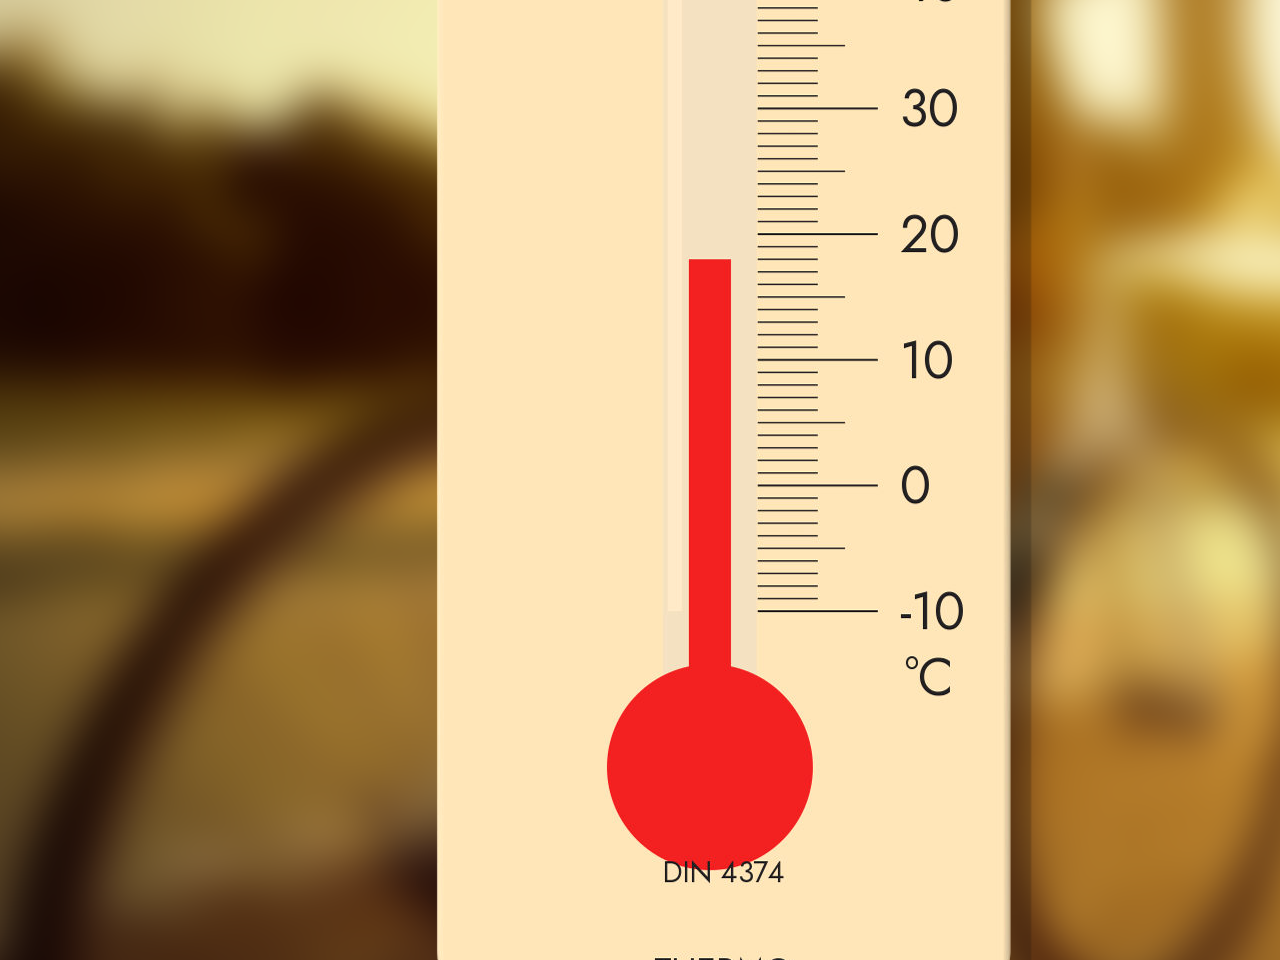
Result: 18 °C
